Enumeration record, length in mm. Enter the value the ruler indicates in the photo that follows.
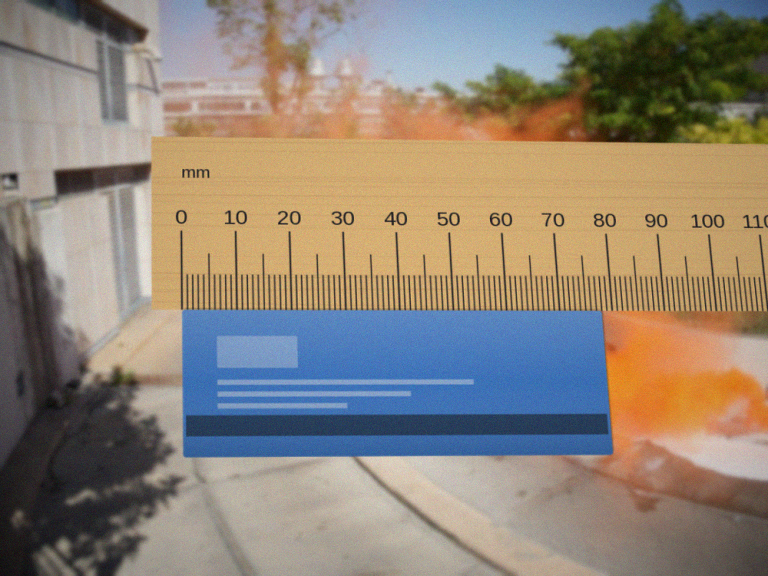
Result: 78 mm
